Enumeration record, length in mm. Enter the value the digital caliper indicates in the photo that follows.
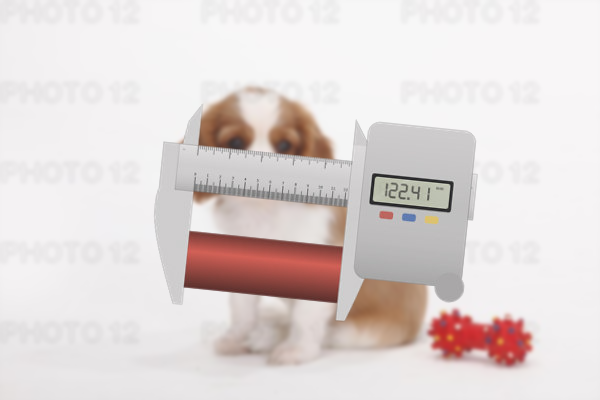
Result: 122.41 mm
